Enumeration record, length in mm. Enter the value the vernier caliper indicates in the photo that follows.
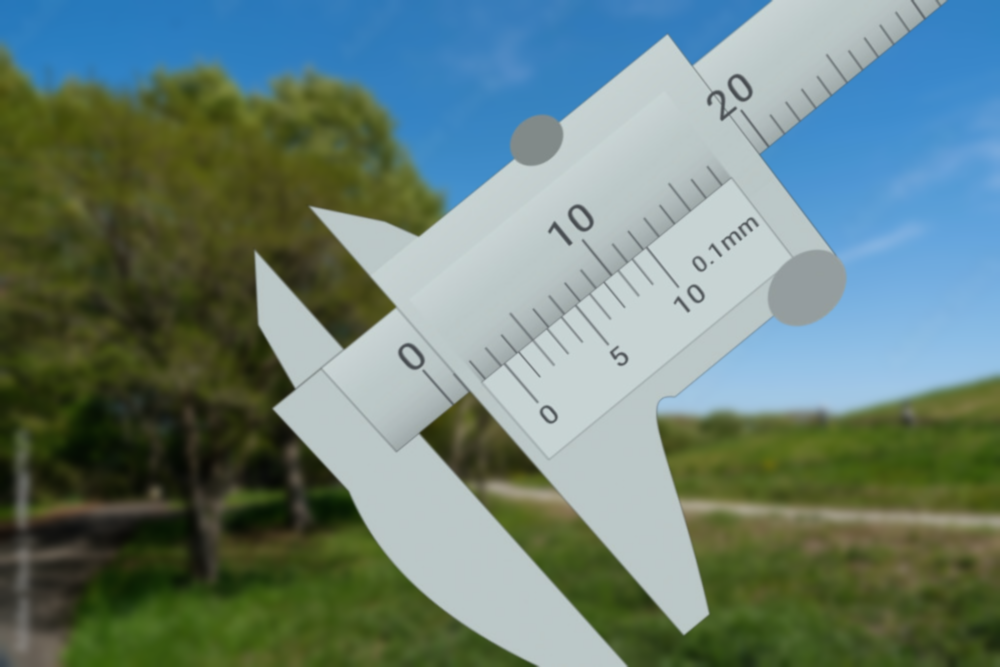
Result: 3.2 mm
